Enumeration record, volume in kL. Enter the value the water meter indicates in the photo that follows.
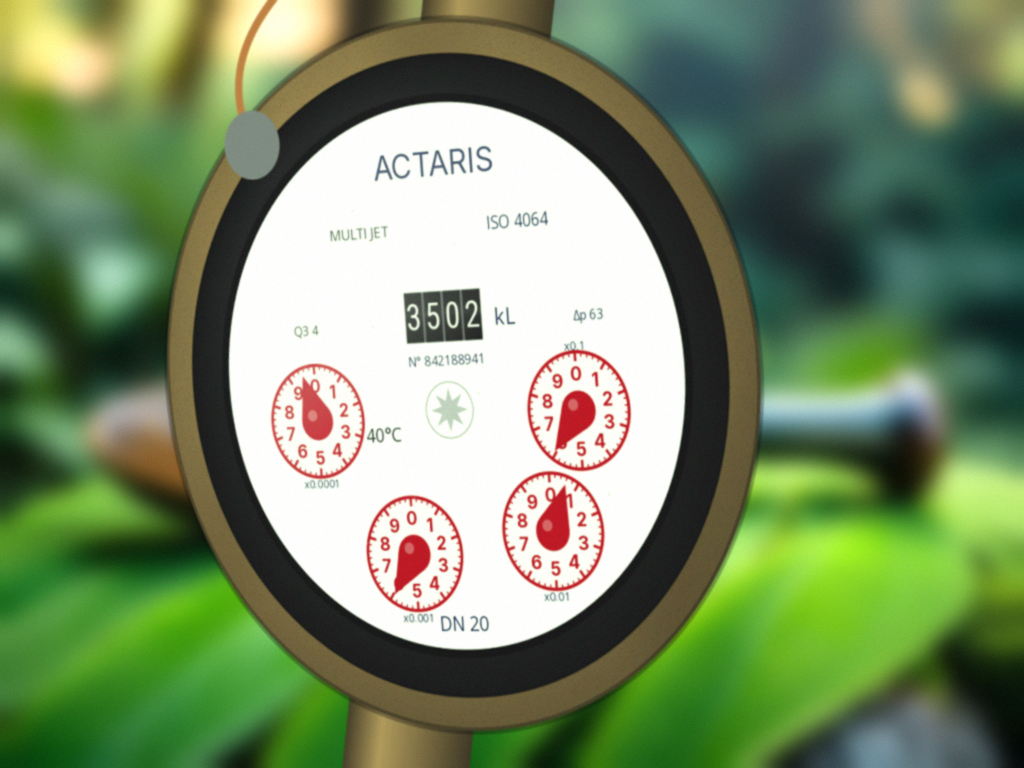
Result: 3502.6059 kL
